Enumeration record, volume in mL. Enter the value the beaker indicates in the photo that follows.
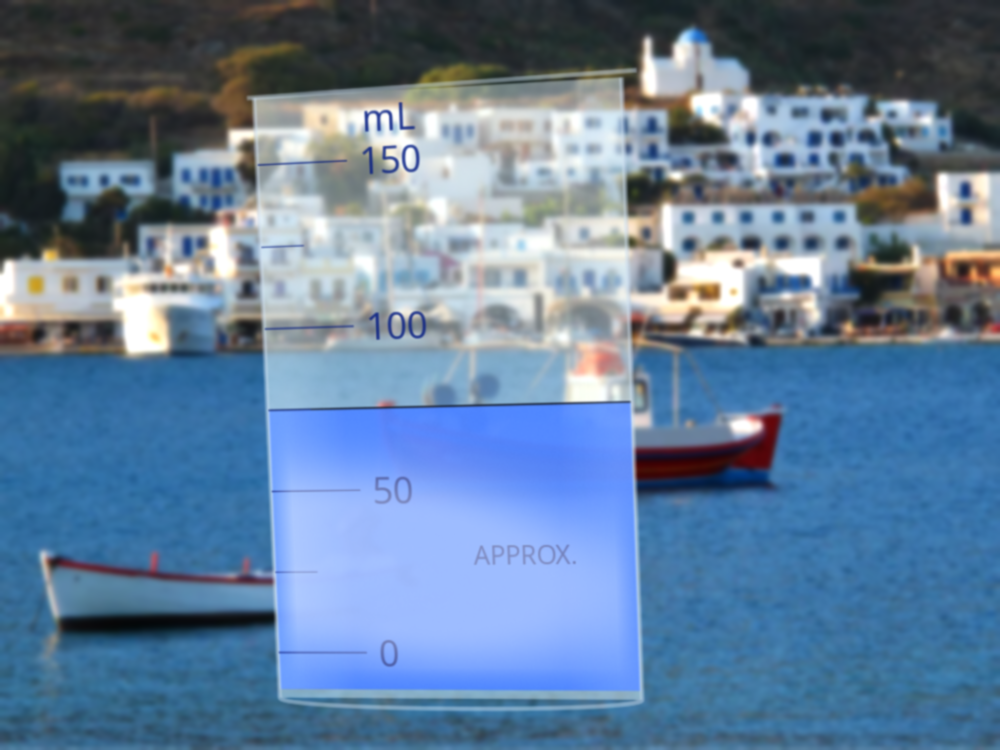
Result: 75 mL
